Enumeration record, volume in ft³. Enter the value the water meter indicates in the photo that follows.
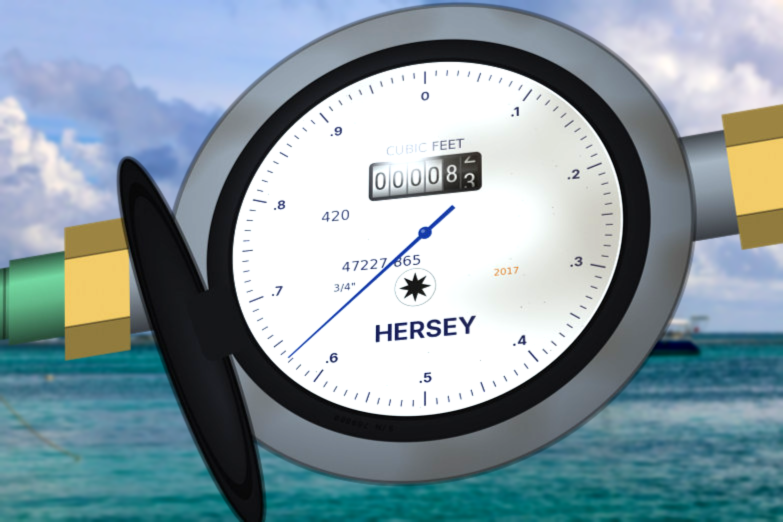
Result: 82.63 ft³
